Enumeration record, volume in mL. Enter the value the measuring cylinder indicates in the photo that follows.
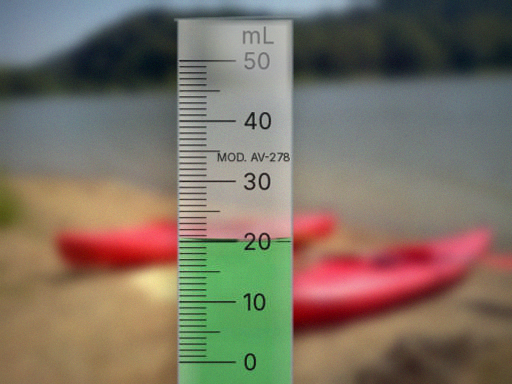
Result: 20 mL
